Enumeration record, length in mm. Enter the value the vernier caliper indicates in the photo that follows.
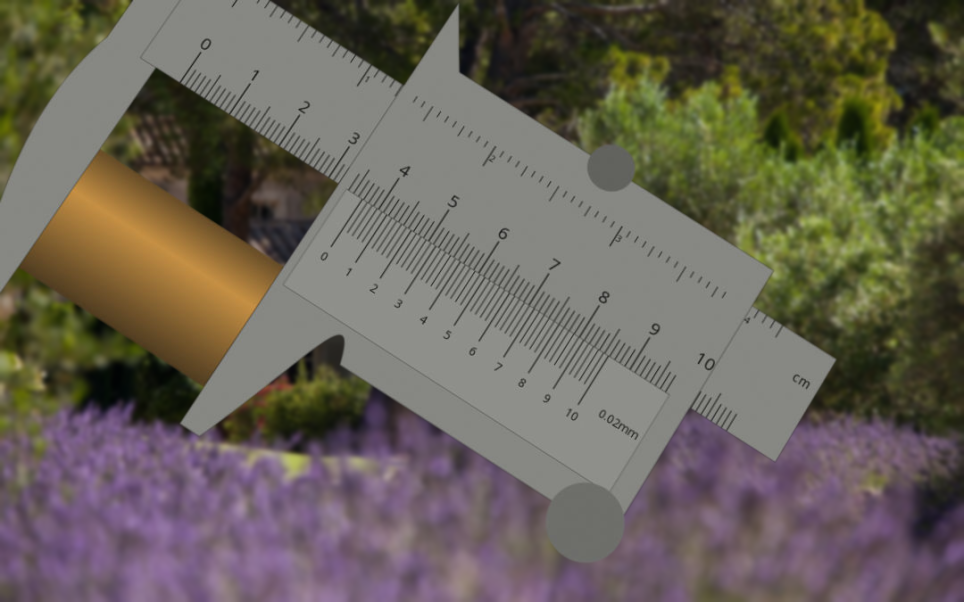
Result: 36.8 mm
